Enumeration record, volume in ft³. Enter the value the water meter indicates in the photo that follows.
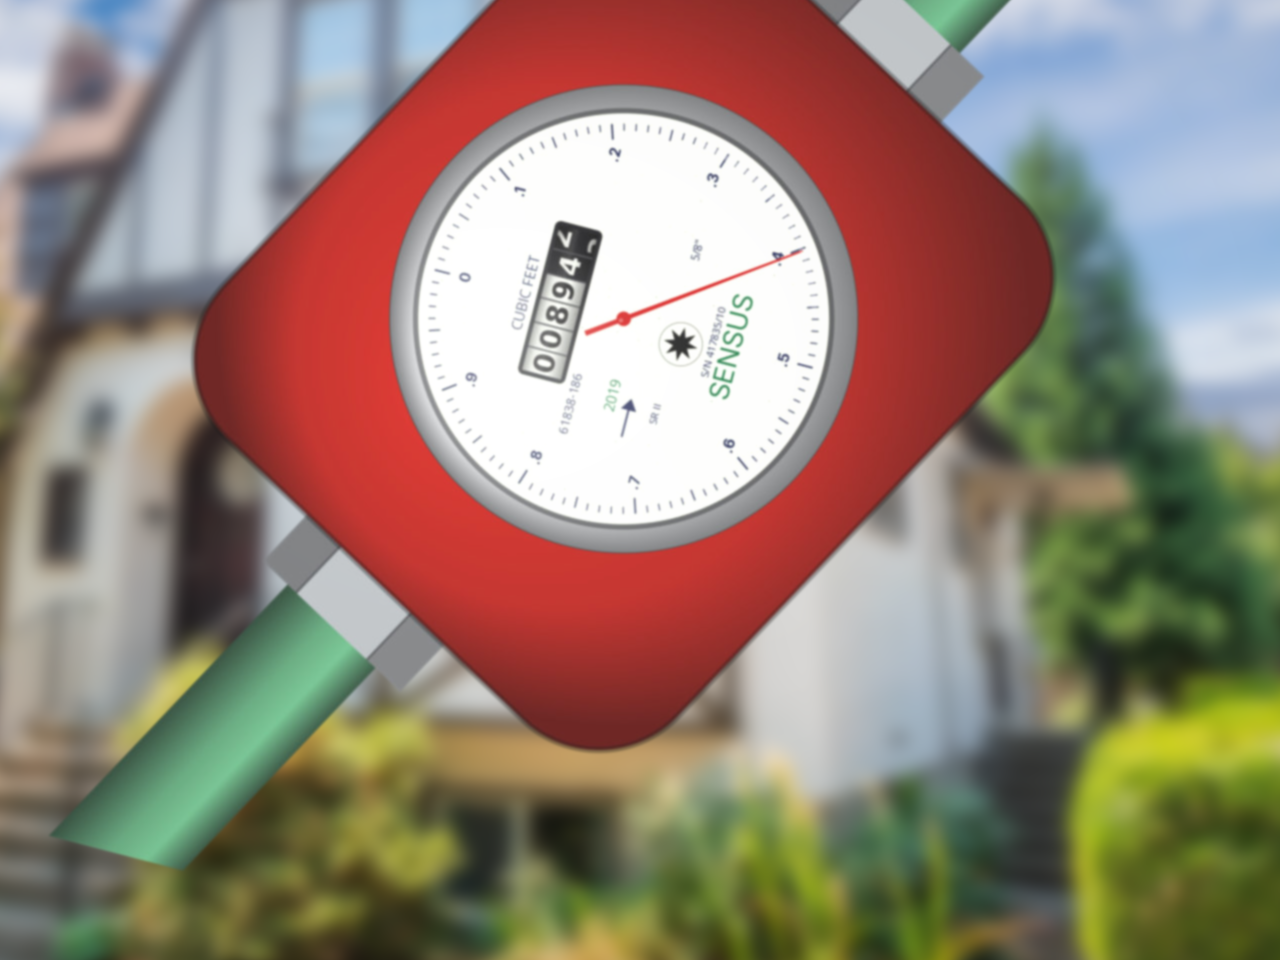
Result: 8942.40 ft³
